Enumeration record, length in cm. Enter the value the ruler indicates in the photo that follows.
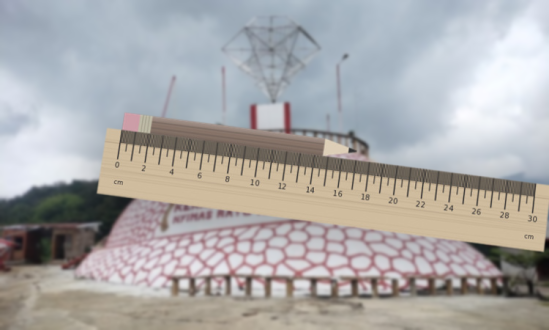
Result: 17 cm
